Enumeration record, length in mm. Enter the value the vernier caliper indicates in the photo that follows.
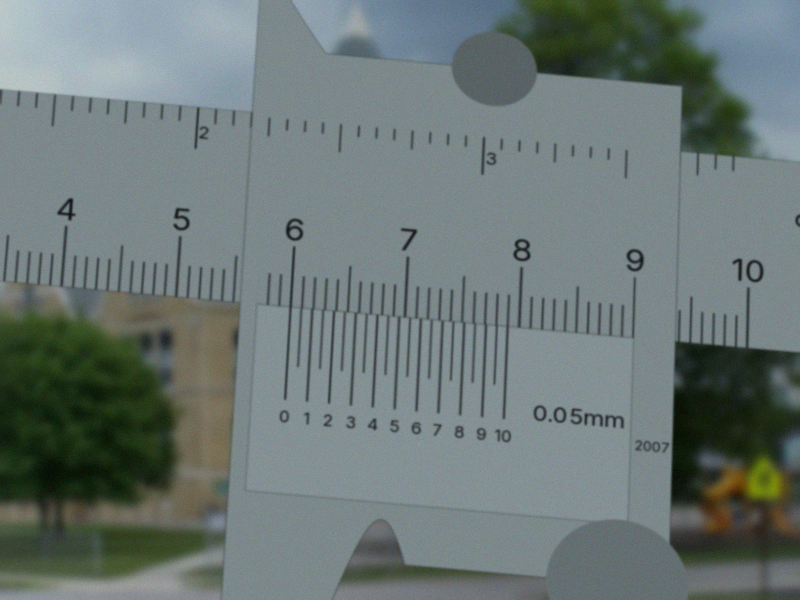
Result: 60.0 mm
